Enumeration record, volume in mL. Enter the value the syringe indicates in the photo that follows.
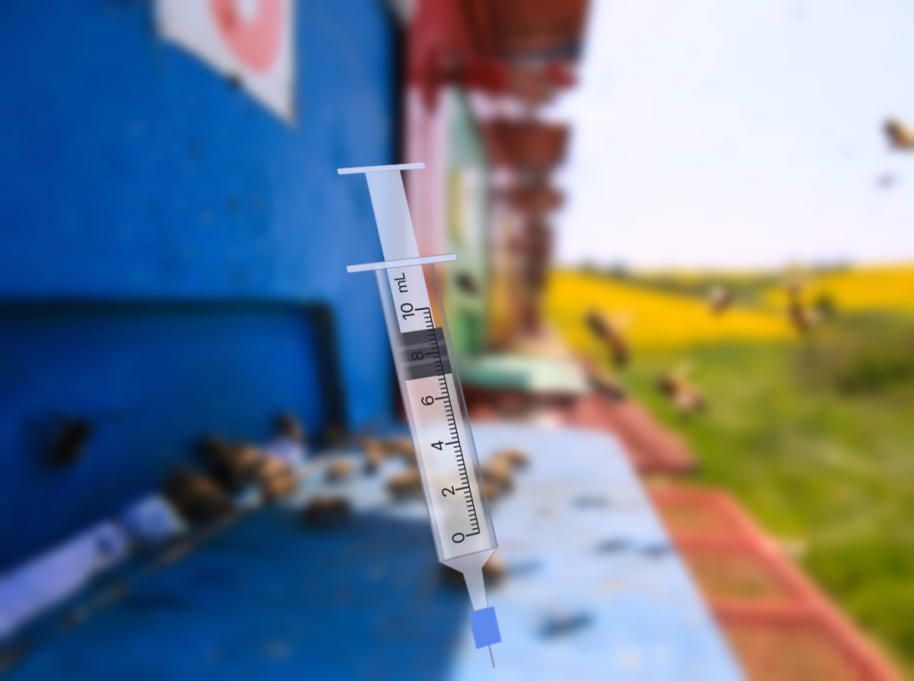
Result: 7 mL
